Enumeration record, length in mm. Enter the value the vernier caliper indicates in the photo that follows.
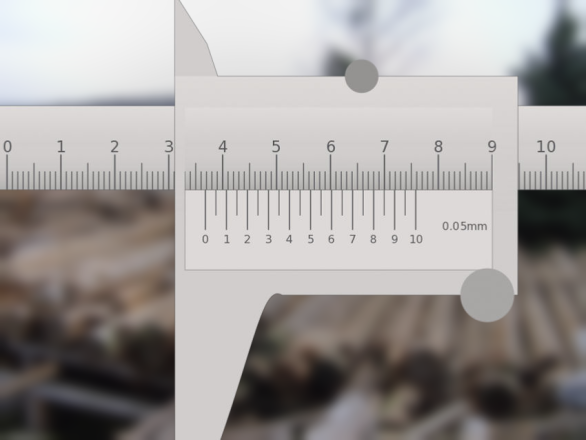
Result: 36.8 mm
